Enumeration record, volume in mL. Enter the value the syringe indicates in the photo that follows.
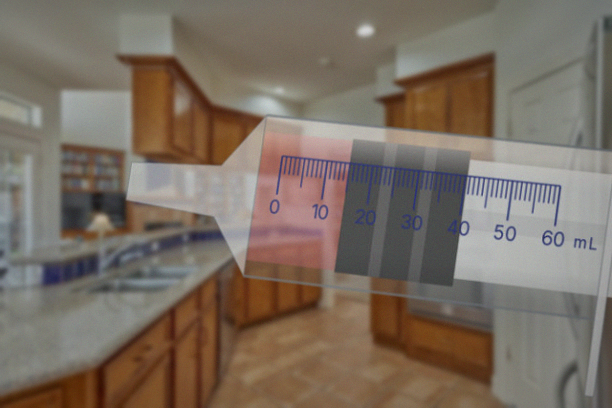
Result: 15 mL
